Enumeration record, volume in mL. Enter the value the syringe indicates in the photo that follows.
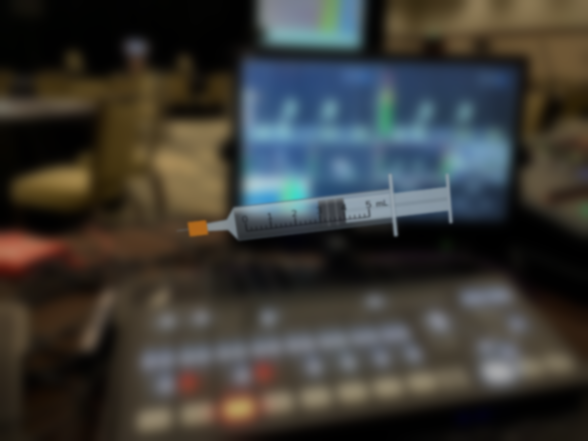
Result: 3 mL
